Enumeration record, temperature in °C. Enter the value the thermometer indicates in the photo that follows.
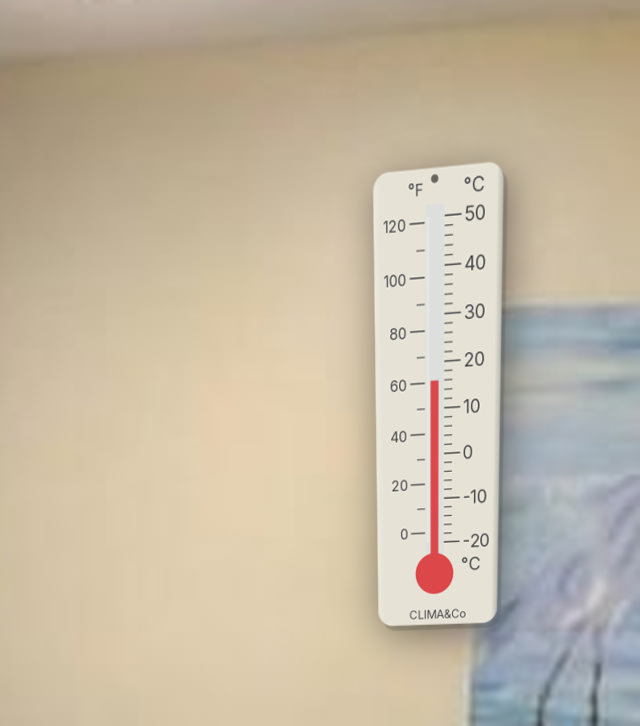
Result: 16 °C
